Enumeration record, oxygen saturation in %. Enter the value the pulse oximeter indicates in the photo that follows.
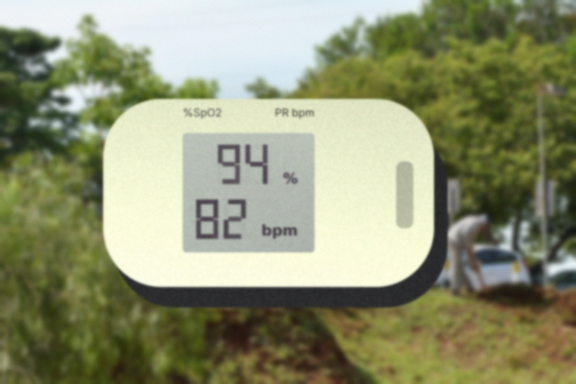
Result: 94 %
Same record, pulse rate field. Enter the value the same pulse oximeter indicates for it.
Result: 82 bpm
